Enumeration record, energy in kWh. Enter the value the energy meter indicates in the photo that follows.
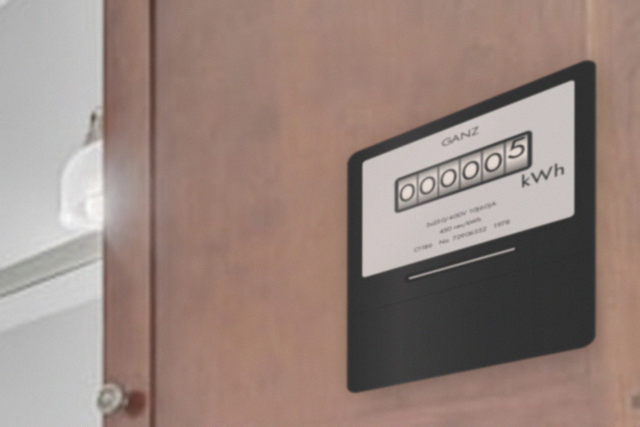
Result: 5 kWh
